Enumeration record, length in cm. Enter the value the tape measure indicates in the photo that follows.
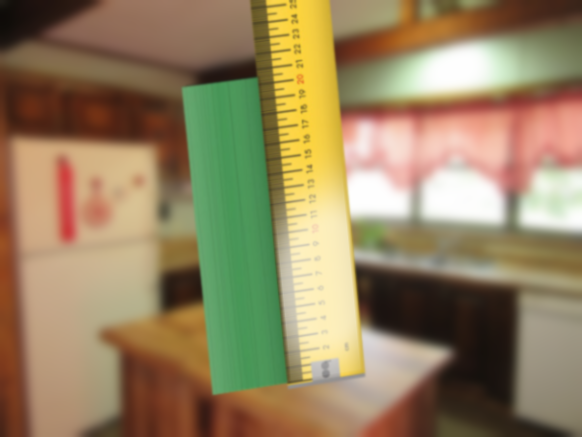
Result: 20.5 cm
